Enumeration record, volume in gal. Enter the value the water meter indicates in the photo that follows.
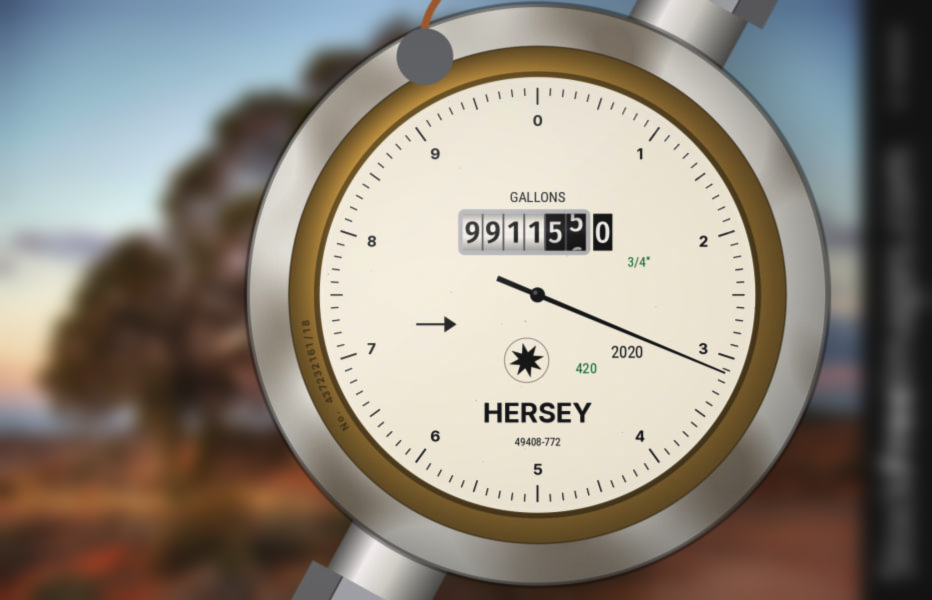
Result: 9911553.1 gal
